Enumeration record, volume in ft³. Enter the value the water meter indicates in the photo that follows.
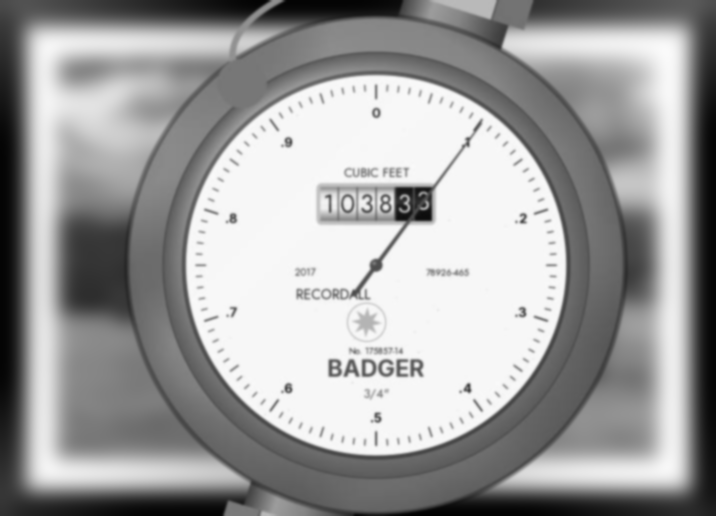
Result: 103833.10 ft³
